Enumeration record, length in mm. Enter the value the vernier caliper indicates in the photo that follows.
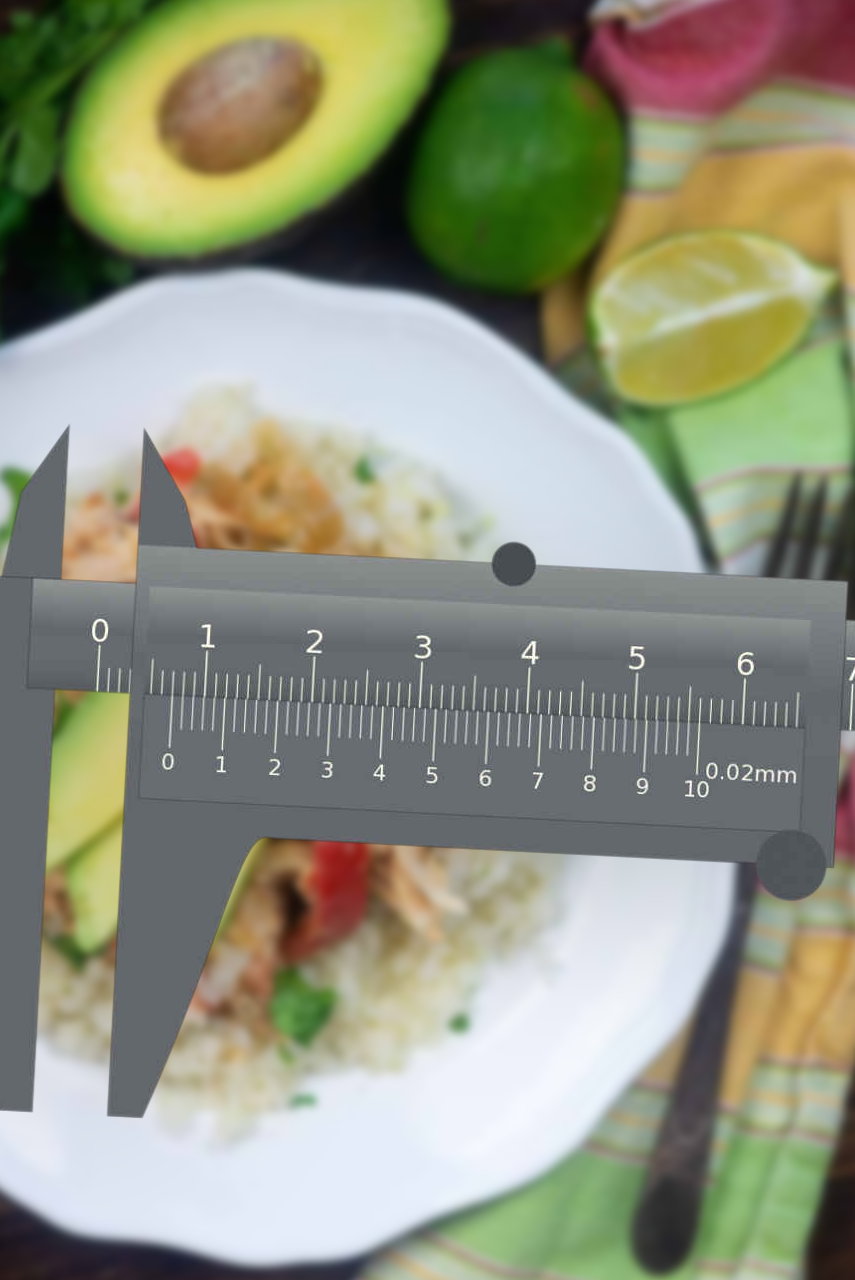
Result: 7.0 mm
